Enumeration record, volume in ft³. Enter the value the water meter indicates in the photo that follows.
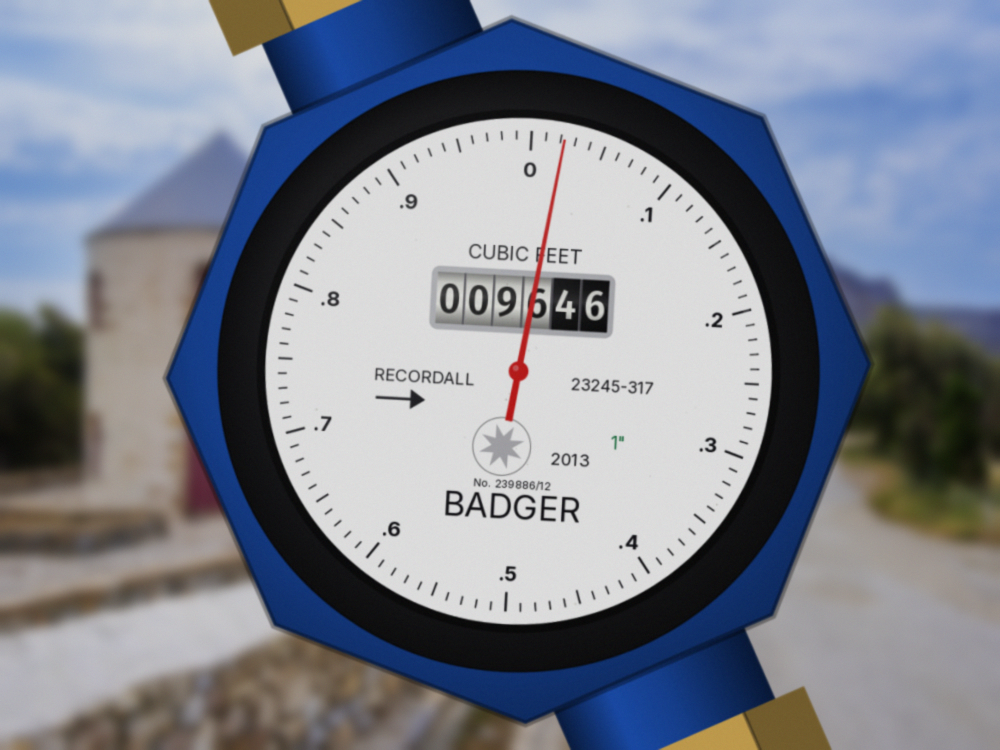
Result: 9646.02 ft³
